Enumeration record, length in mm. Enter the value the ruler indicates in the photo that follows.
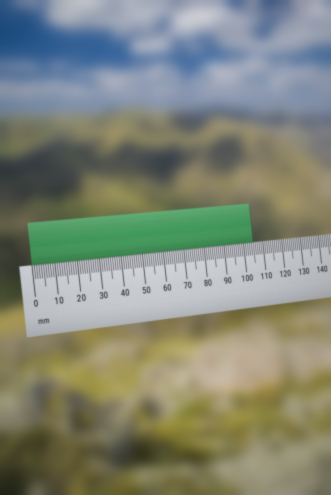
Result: 105 mm
